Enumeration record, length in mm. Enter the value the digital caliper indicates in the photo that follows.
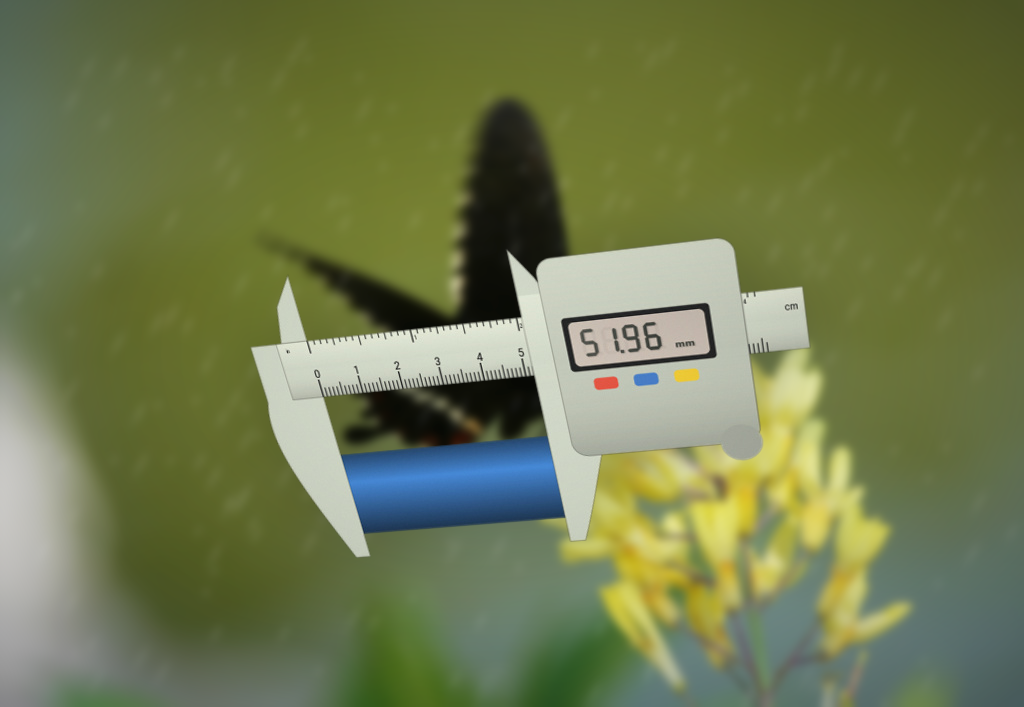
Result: 51.96 mm
